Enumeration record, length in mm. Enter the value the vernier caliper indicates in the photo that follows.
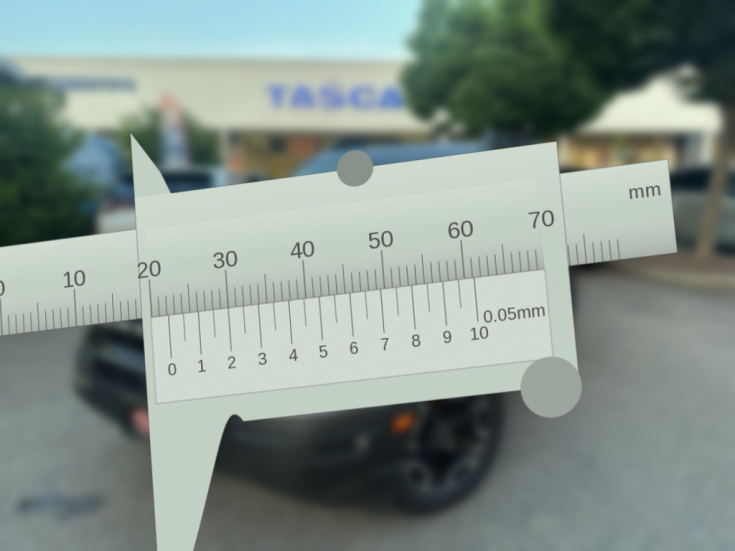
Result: 22.2 mm
